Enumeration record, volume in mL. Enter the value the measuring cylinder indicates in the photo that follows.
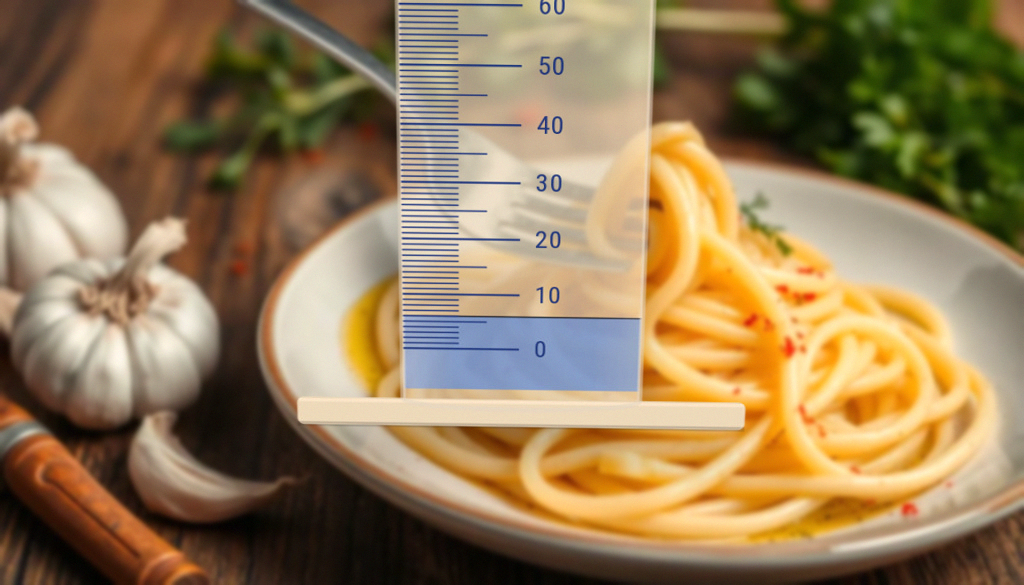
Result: 6 mL
